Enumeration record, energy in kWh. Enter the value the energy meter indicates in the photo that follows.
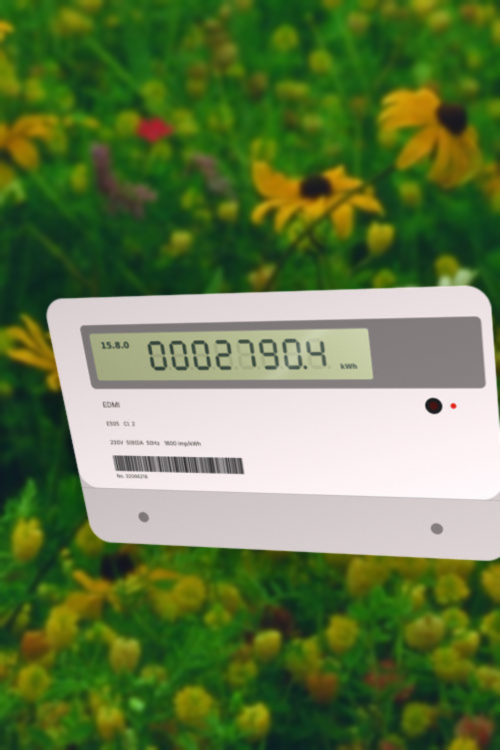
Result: 2790.4 kWh
